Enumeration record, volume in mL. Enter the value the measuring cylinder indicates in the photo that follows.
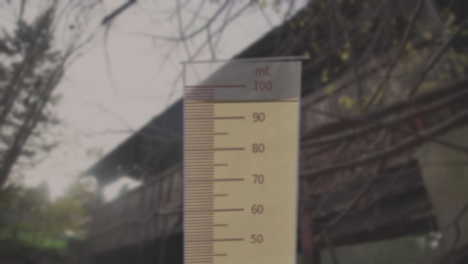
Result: 95 mL
